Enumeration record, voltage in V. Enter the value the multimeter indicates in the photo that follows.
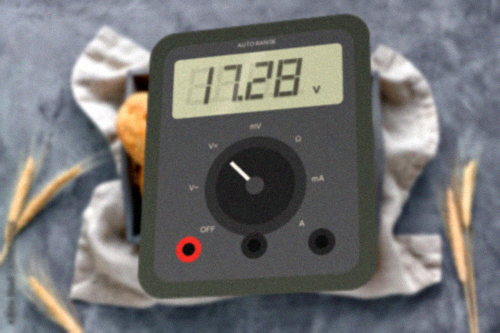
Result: 17.28 V
